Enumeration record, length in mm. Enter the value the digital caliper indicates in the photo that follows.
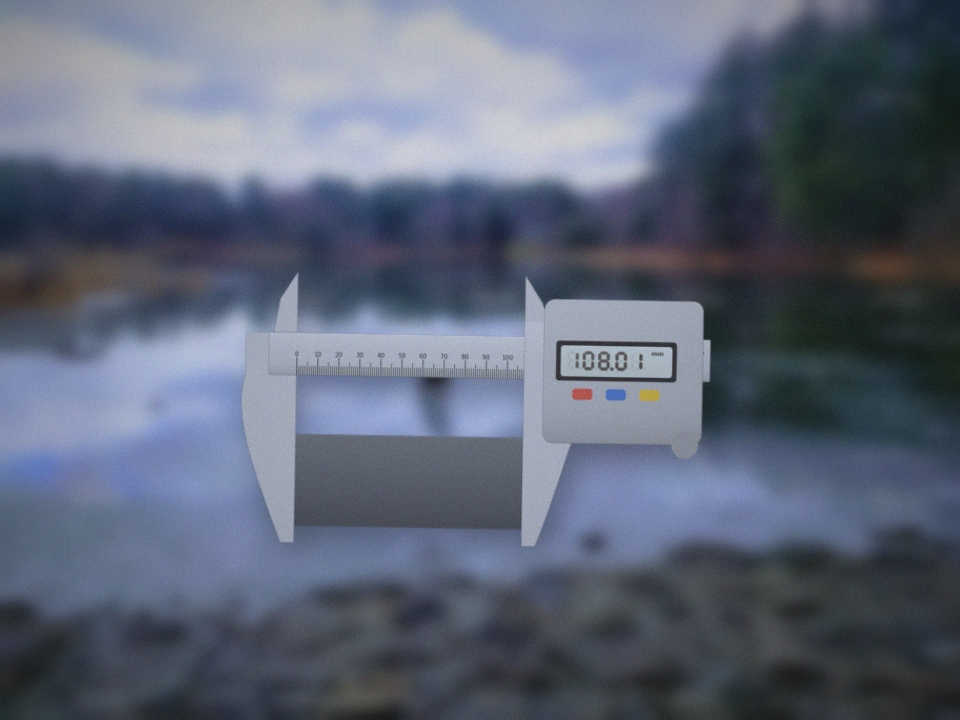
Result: 108.01 mm
